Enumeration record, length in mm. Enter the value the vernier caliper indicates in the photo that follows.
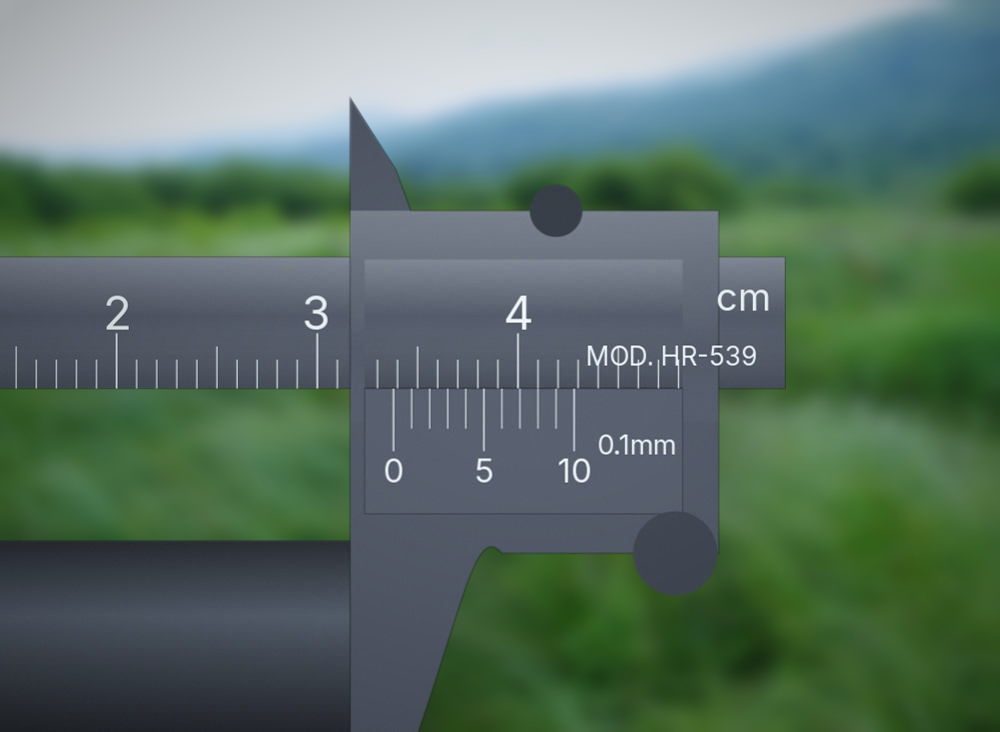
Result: 33.8 mm
